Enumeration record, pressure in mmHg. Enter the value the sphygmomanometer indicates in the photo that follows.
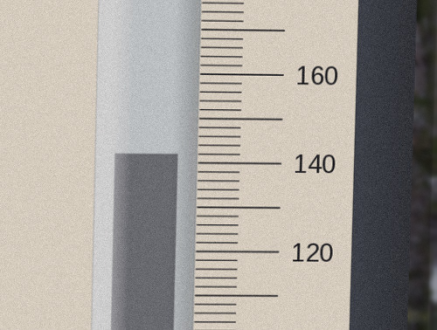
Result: 142 mmHg
